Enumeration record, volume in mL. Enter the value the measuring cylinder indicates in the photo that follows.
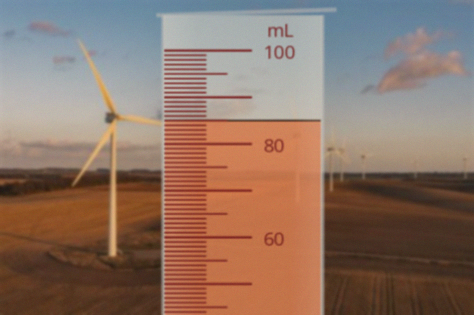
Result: 85 mL
